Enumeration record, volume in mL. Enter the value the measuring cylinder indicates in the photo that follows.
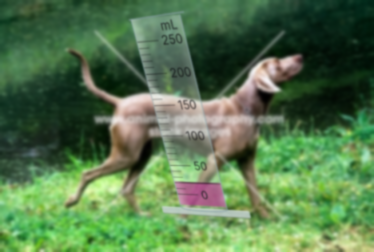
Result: 20 mL
